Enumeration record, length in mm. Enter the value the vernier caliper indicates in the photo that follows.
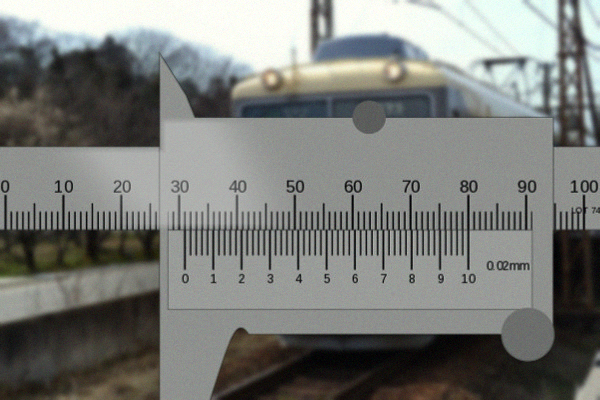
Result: 31.0 mm
